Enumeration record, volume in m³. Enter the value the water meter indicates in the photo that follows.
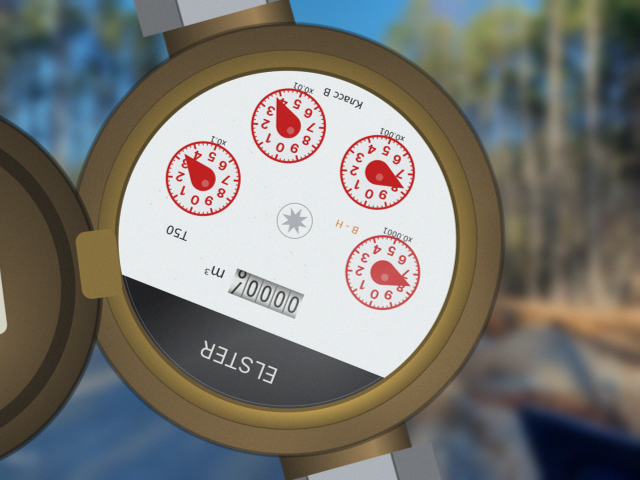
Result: 7.3377 m³
